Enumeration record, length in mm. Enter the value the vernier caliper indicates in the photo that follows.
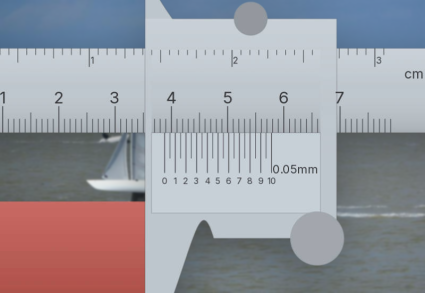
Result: 38.8 mm
